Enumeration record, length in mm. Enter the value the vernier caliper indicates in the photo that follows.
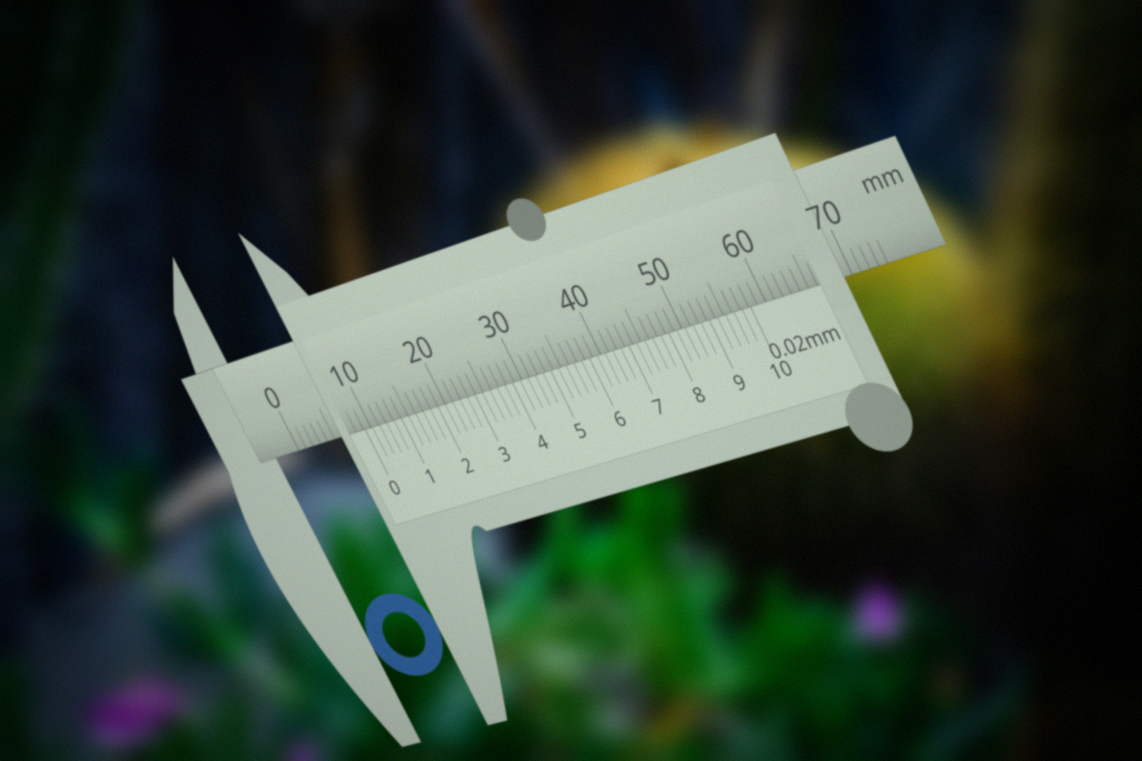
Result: 9.2 mm
